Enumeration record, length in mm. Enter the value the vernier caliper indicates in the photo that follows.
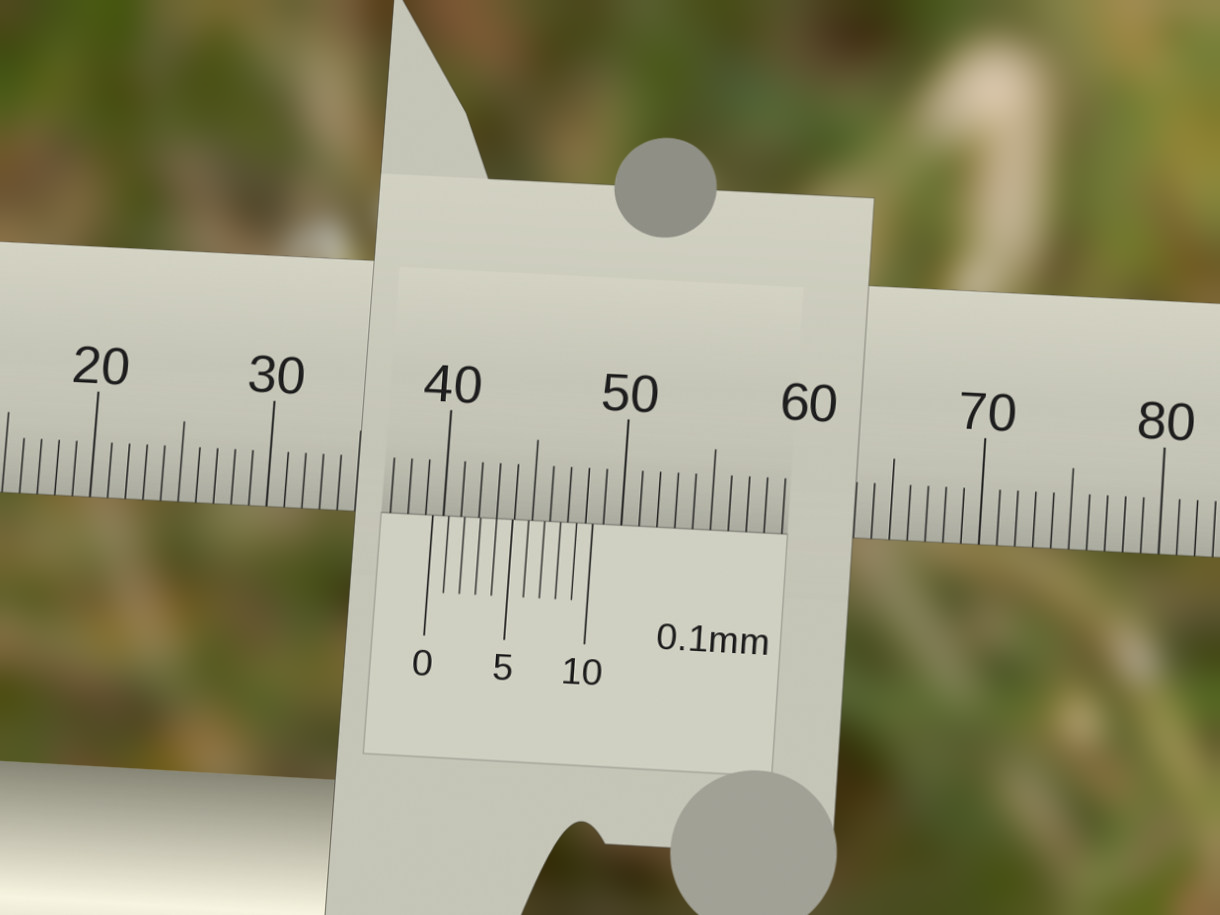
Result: 39.4 mm
